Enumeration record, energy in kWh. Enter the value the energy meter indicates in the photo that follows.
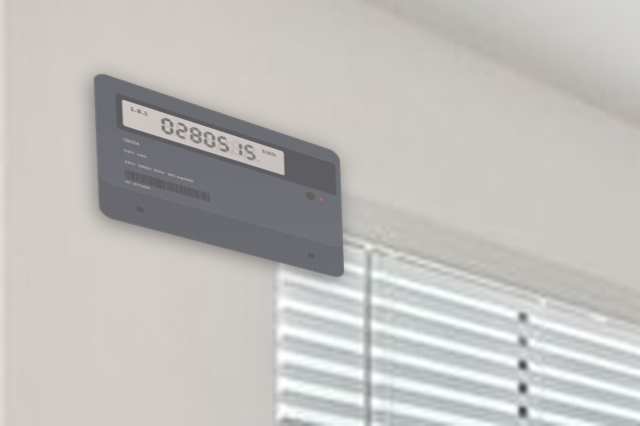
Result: 280515 kWh
